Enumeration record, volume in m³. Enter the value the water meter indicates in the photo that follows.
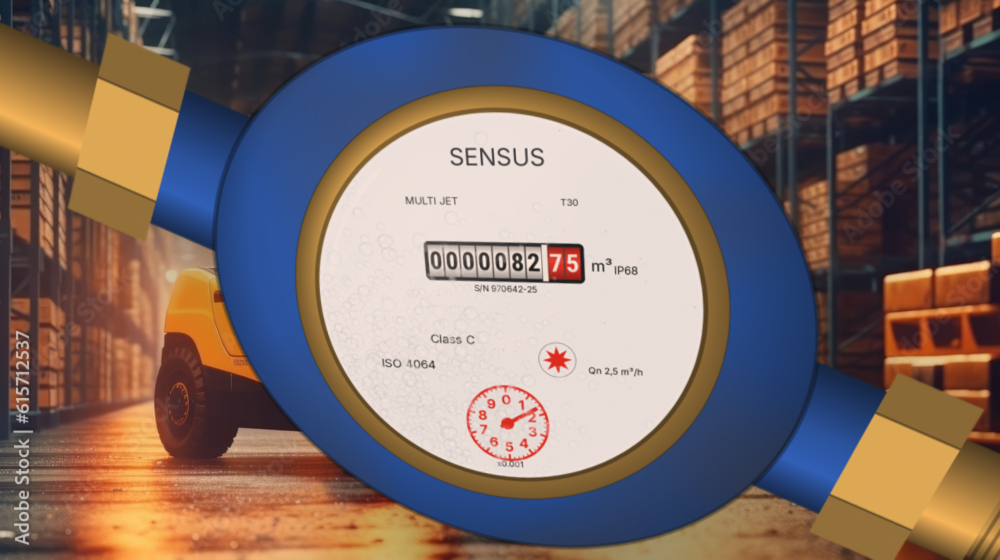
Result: 82.751 m³
